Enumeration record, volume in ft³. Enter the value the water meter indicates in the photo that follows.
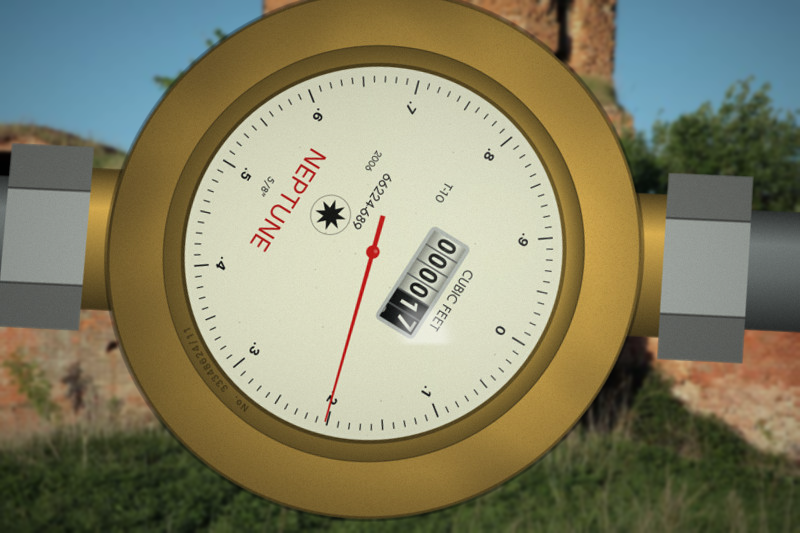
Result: 17.20 ft³
